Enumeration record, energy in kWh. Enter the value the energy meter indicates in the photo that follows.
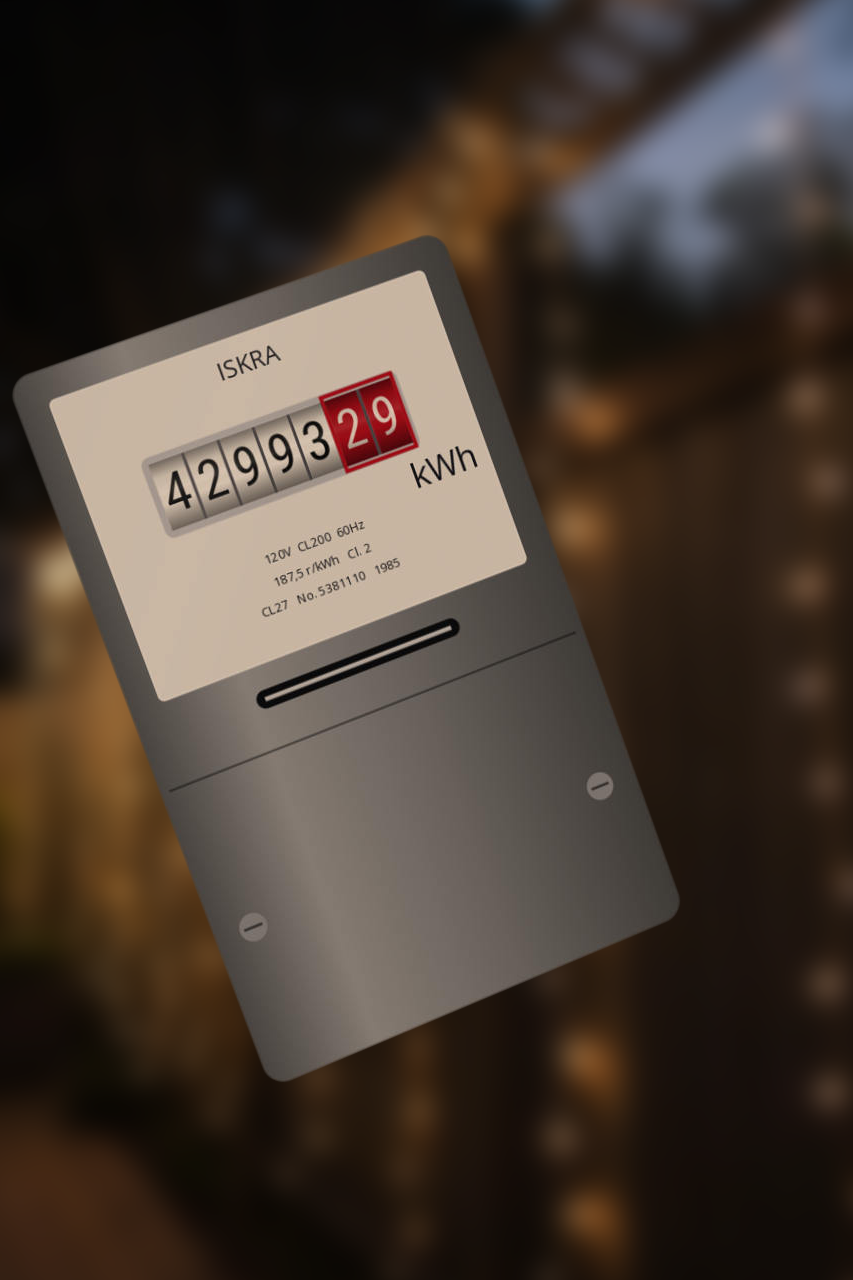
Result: 42993.29 kWh
